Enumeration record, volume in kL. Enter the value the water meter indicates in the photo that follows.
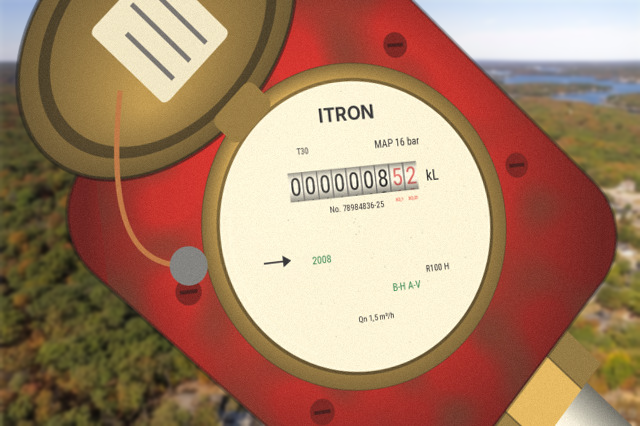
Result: 8.52 kL
